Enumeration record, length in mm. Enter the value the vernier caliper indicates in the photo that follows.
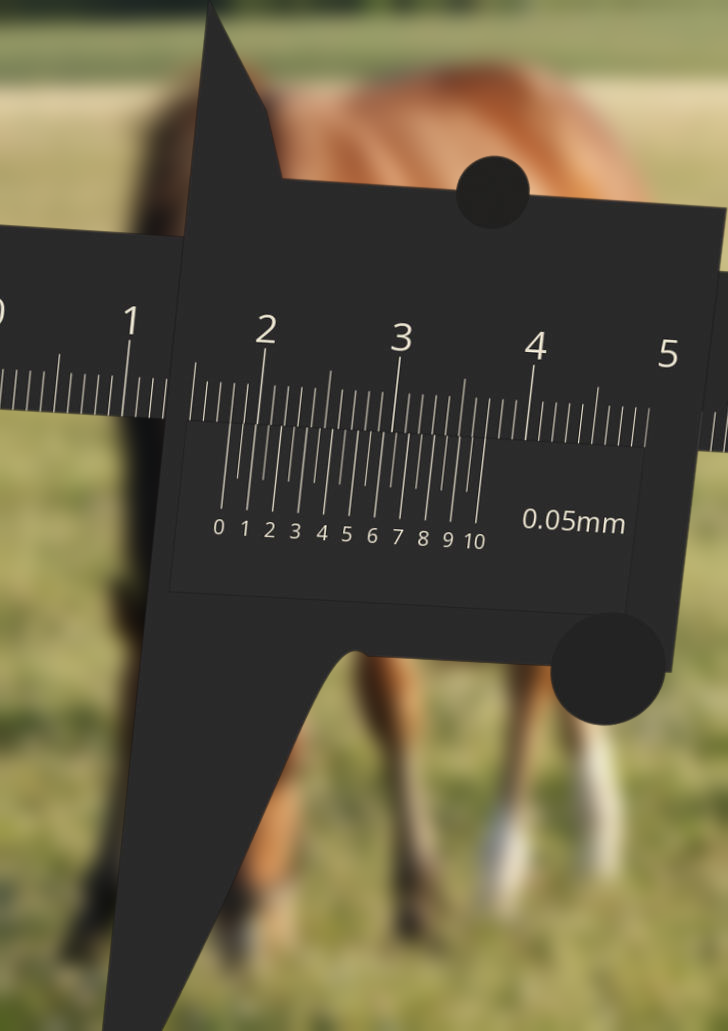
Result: 18.0 mm
